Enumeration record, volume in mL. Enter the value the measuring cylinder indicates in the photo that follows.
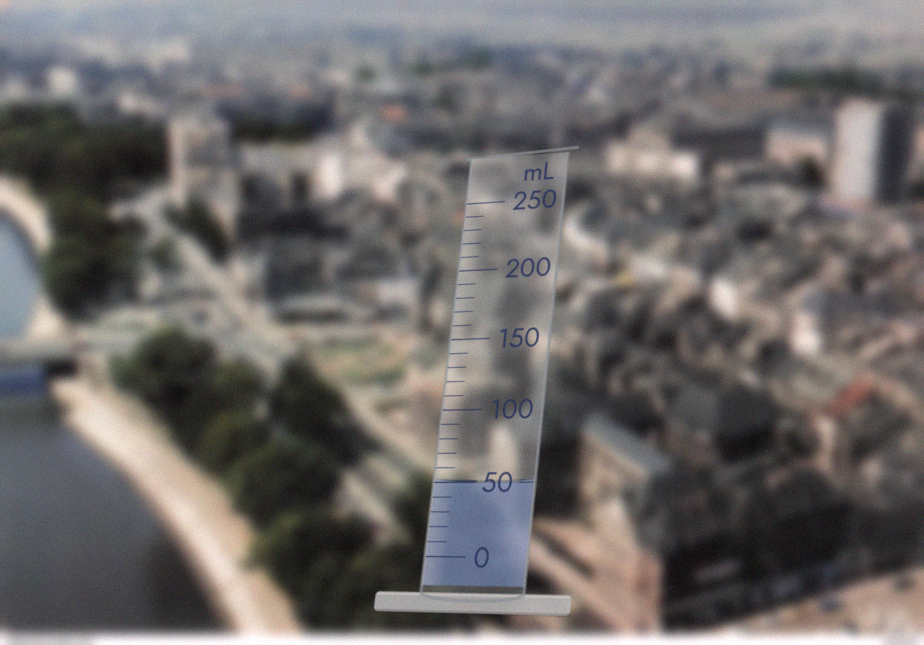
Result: 50 mL
